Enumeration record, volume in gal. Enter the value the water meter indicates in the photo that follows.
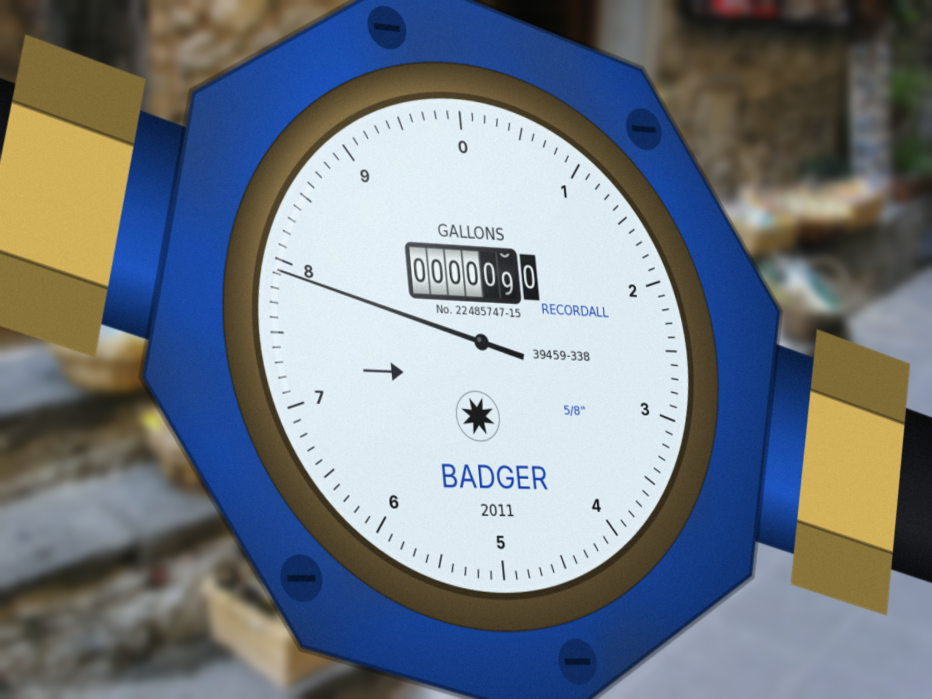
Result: 87.9 gal
